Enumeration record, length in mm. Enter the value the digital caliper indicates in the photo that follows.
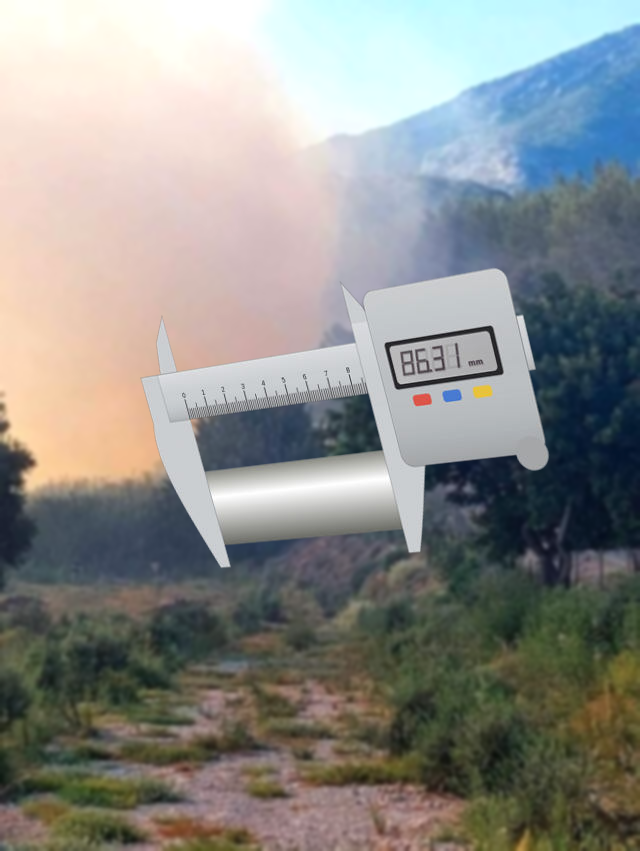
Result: 86.31 mm
